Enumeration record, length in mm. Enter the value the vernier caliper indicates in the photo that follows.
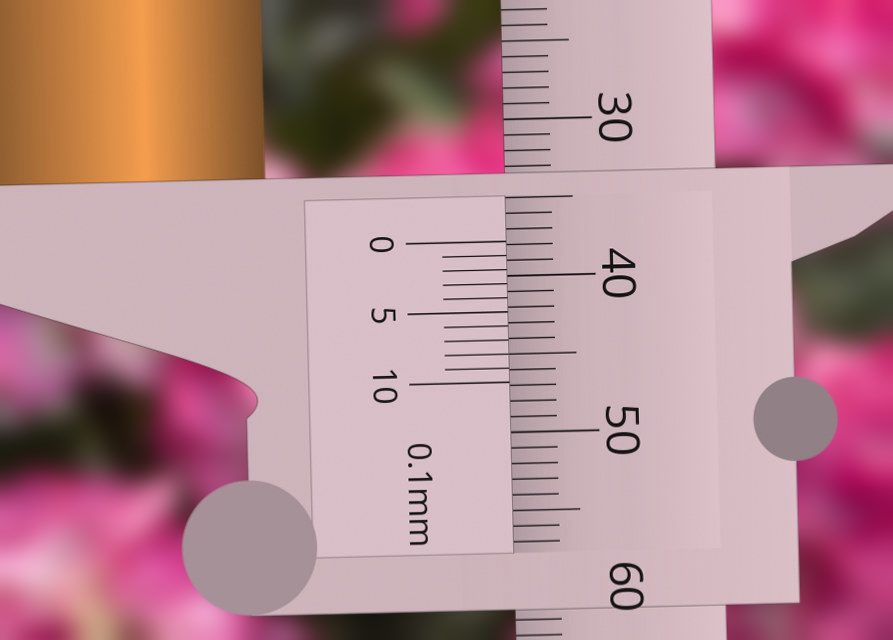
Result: 37.8 mm
